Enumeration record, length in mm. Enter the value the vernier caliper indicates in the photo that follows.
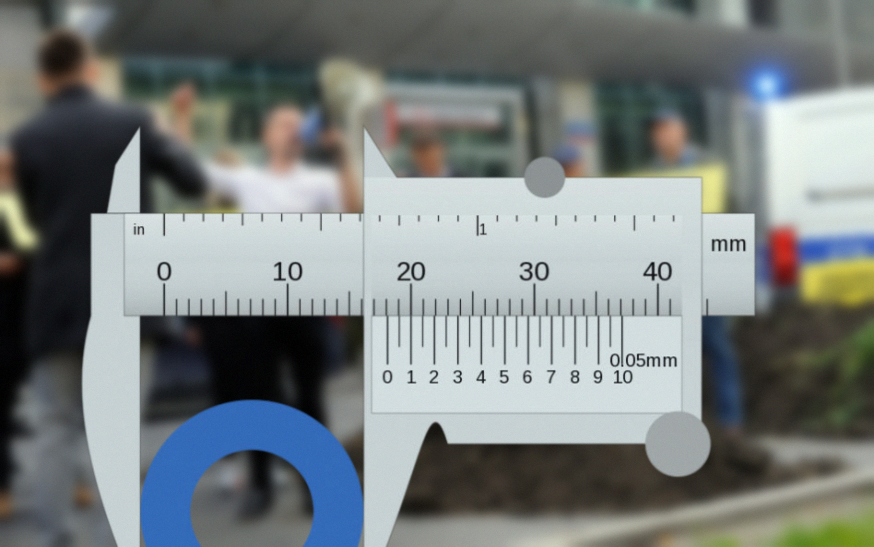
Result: 18.1 mm
